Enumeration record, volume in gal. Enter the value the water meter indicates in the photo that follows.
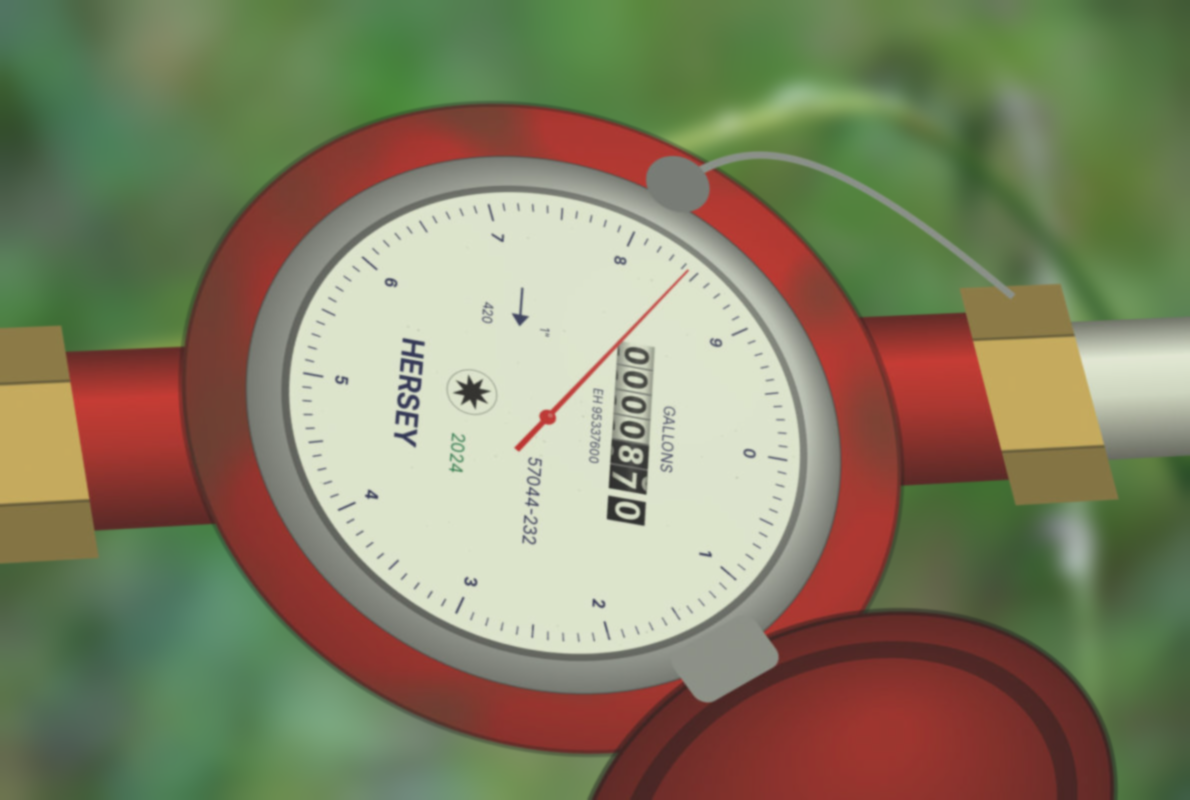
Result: 868.4 gal
